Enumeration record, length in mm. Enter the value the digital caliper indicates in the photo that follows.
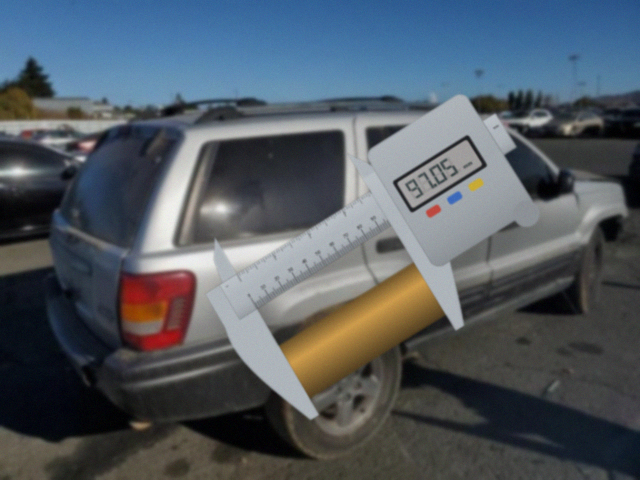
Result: 97.05 mm
